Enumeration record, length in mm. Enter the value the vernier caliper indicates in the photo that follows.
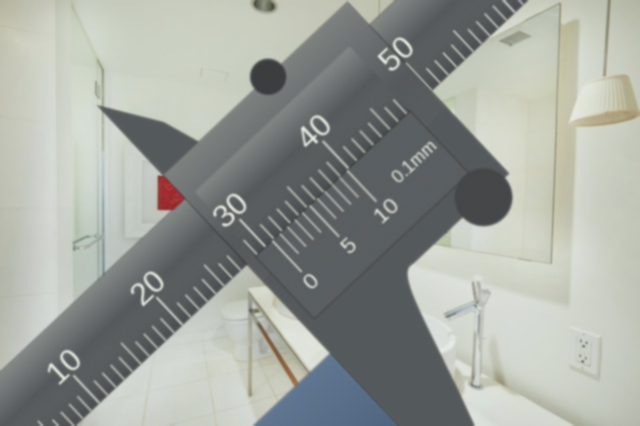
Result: 30.8 mm
